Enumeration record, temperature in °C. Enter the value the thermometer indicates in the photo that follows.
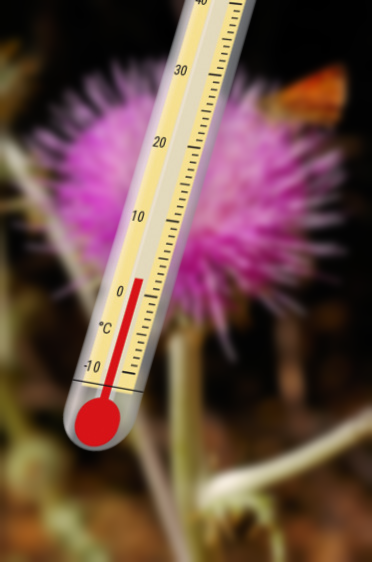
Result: 2 °C
